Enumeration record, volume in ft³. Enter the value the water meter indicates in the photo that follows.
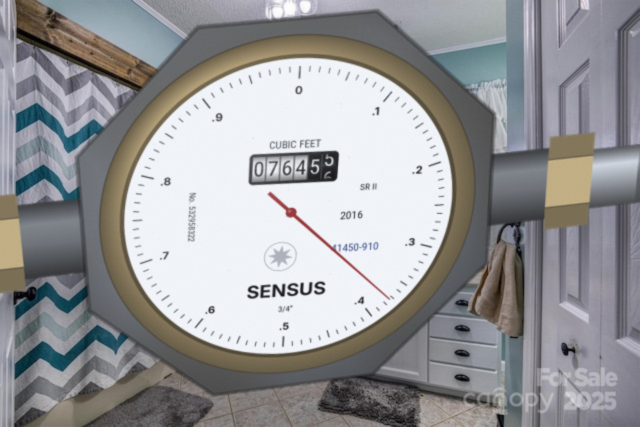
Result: 76455.37 ft³
